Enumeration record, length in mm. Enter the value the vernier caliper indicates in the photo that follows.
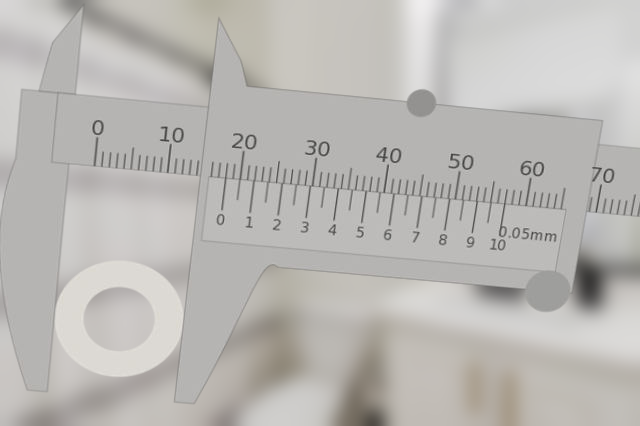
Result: 18.0 mm
